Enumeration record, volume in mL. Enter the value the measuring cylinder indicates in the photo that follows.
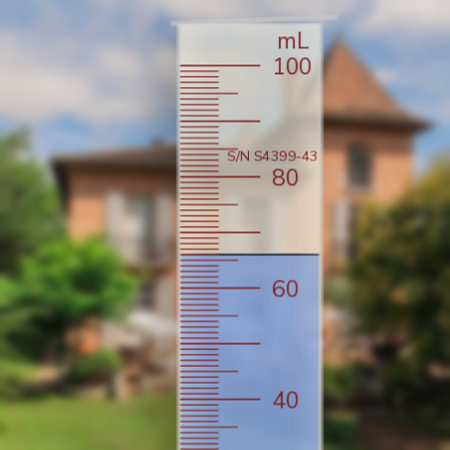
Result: 66 mL
